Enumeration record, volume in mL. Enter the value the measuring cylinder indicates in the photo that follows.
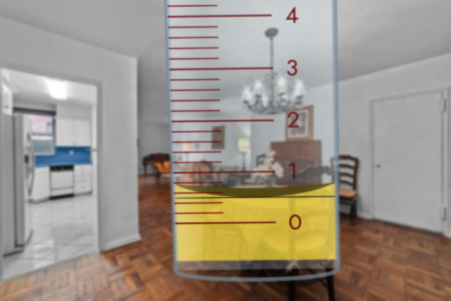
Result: 0.5 mL
